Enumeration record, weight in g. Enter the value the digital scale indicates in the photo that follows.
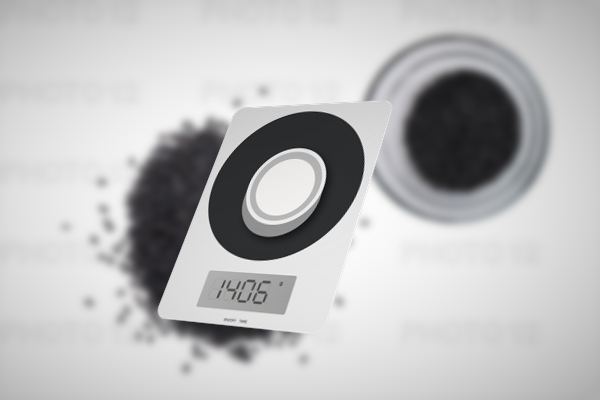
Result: 1406 g
